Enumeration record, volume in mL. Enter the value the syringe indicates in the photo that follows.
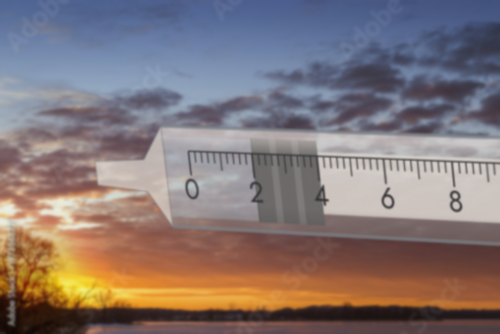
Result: 2 mL
